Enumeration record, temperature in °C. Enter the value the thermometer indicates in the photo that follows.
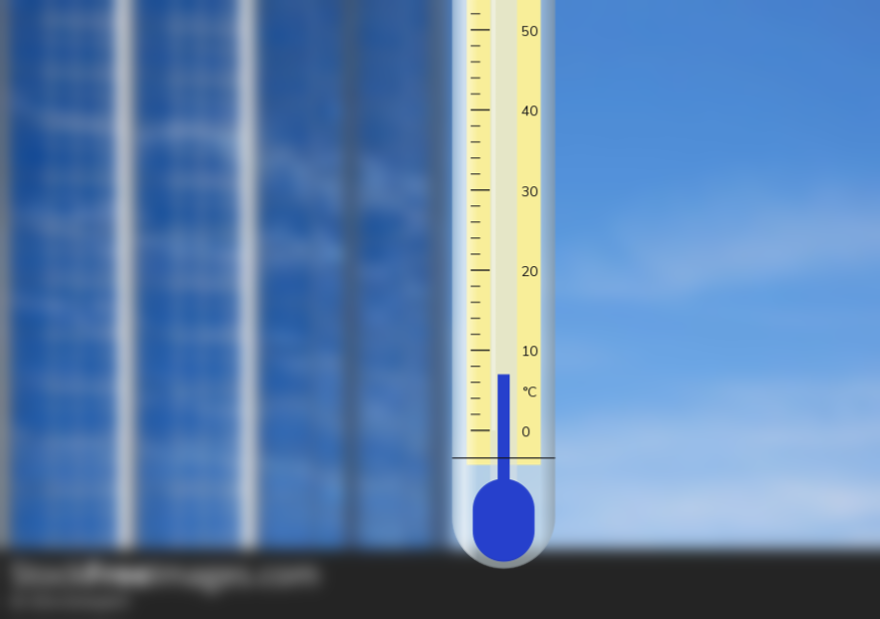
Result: 7 °C
